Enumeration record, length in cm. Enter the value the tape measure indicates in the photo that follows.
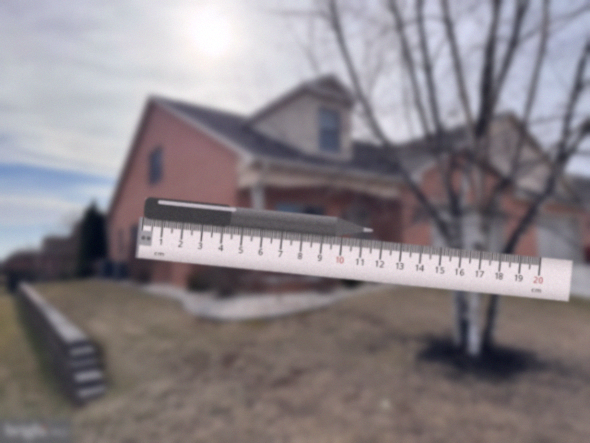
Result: 11.5 cm
